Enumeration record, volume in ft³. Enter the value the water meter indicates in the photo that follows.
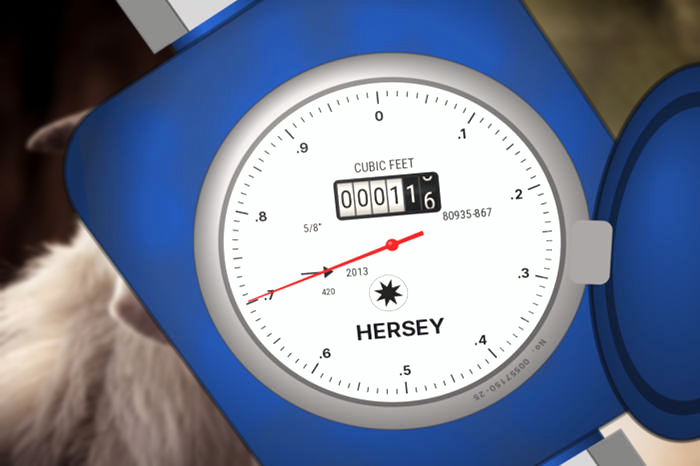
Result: 115.70 ft³
